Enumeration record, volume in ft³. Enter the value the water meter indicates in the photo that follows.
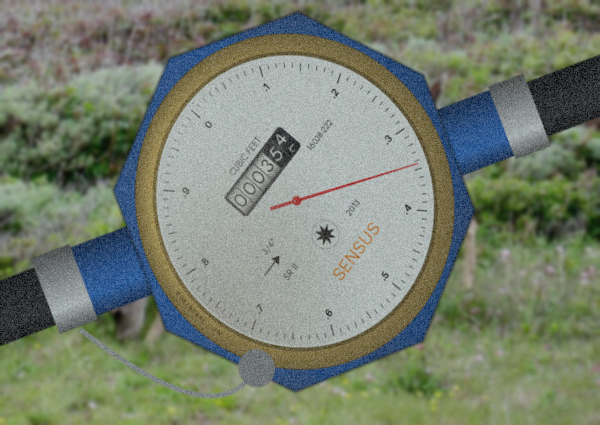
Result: 354.34 ft³
